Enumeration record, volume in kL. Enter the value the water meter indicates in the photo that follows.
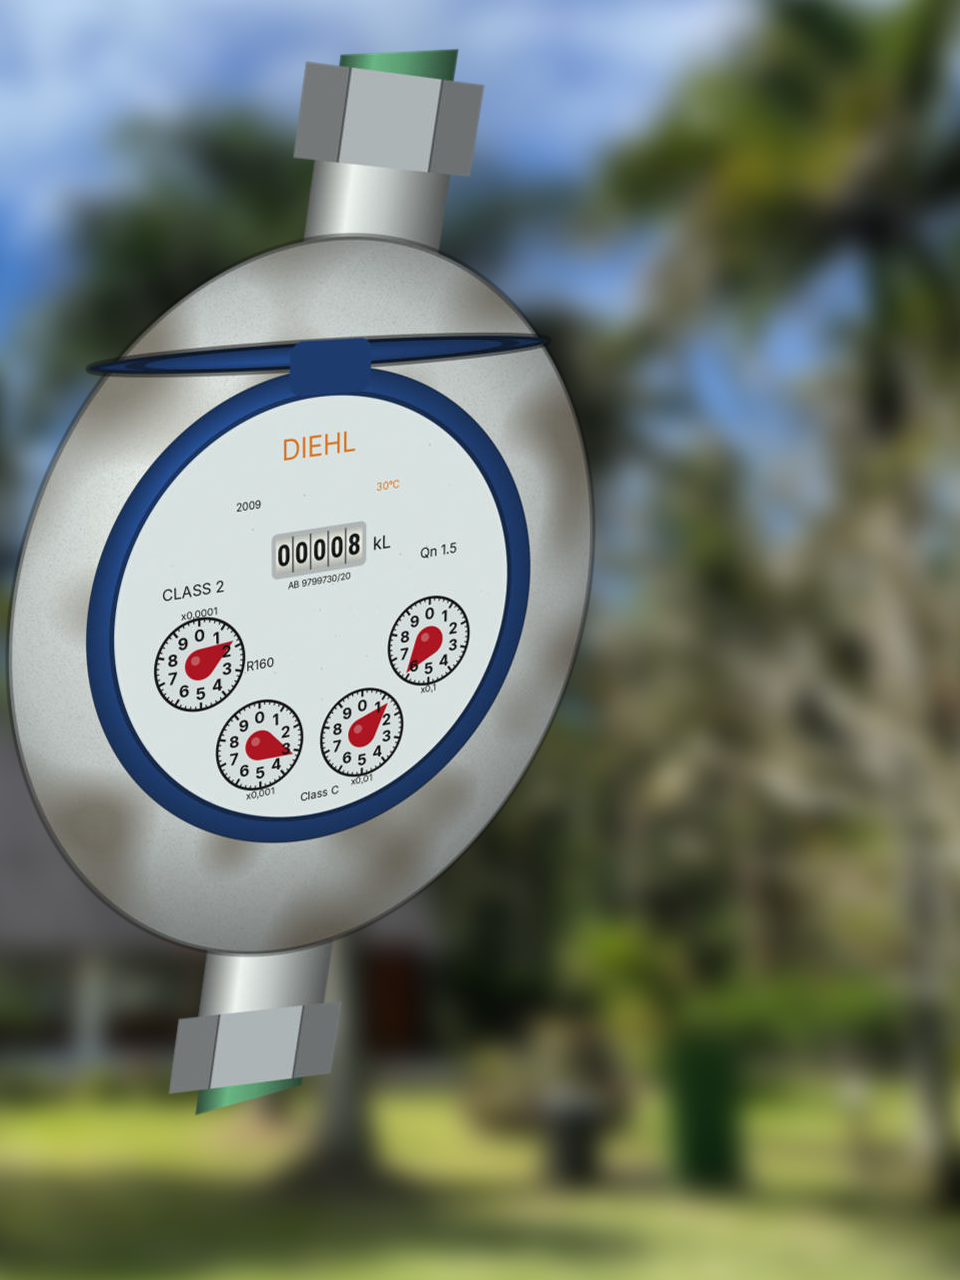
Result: 8.6131 kL
